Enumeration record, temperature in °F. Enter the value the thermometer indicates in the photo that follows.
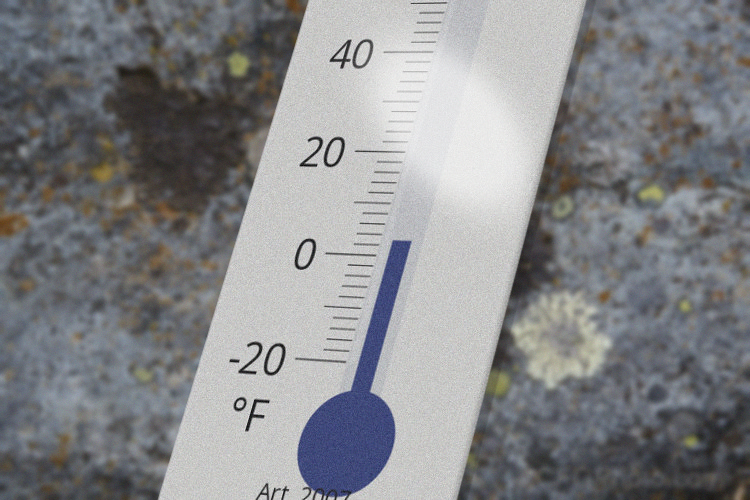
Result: 3 °F
